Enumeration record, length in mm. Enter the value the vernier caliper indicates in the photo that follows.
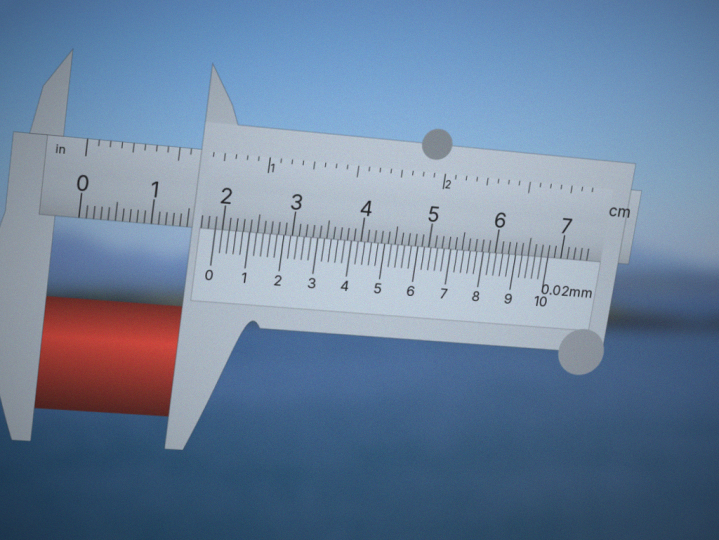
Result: 19.0 mm
